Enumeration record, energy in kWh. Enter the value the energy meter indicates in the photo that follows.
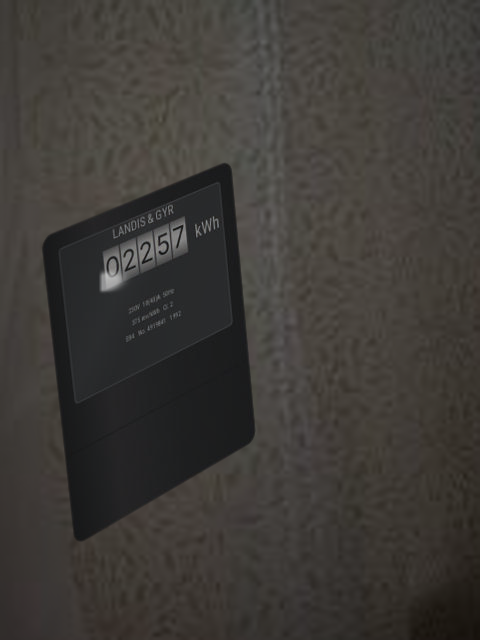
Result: 2257 kWh
